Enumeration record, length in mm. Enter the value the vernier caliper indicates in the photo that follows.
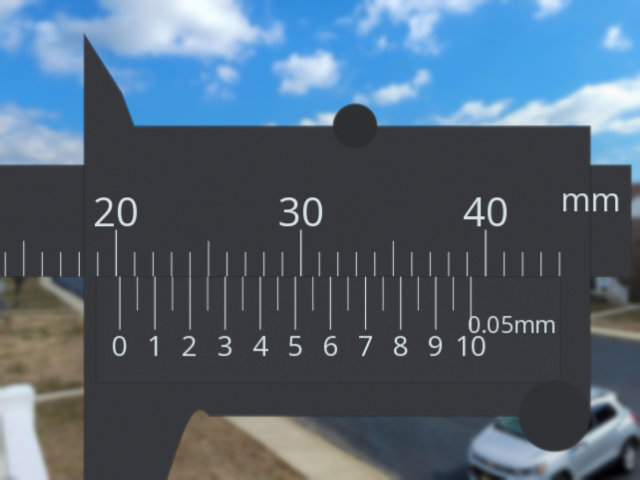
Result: 20.2 mm
